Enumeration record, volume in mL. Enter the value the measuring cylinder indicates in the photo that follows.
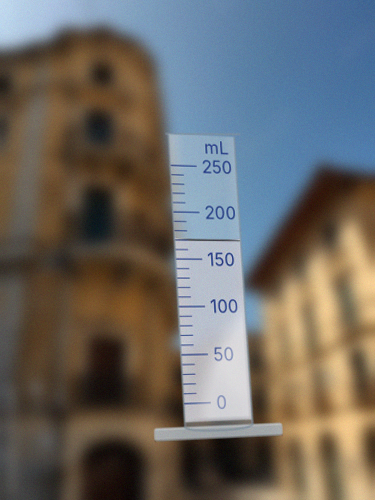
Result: 170 mL
